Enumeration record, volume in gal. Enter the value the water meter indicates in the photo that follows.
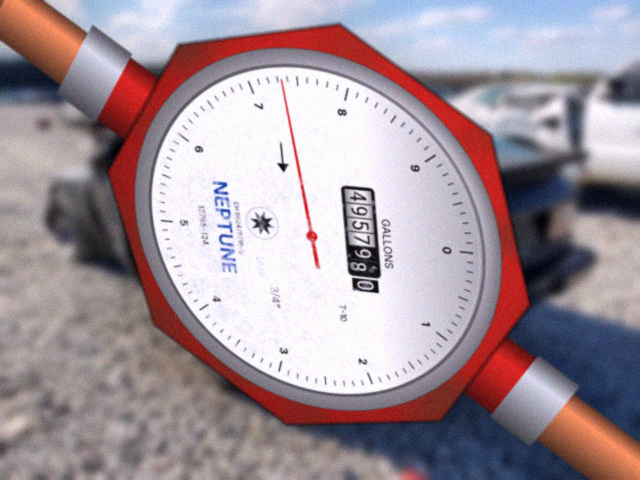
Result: 4957977.3 gal
